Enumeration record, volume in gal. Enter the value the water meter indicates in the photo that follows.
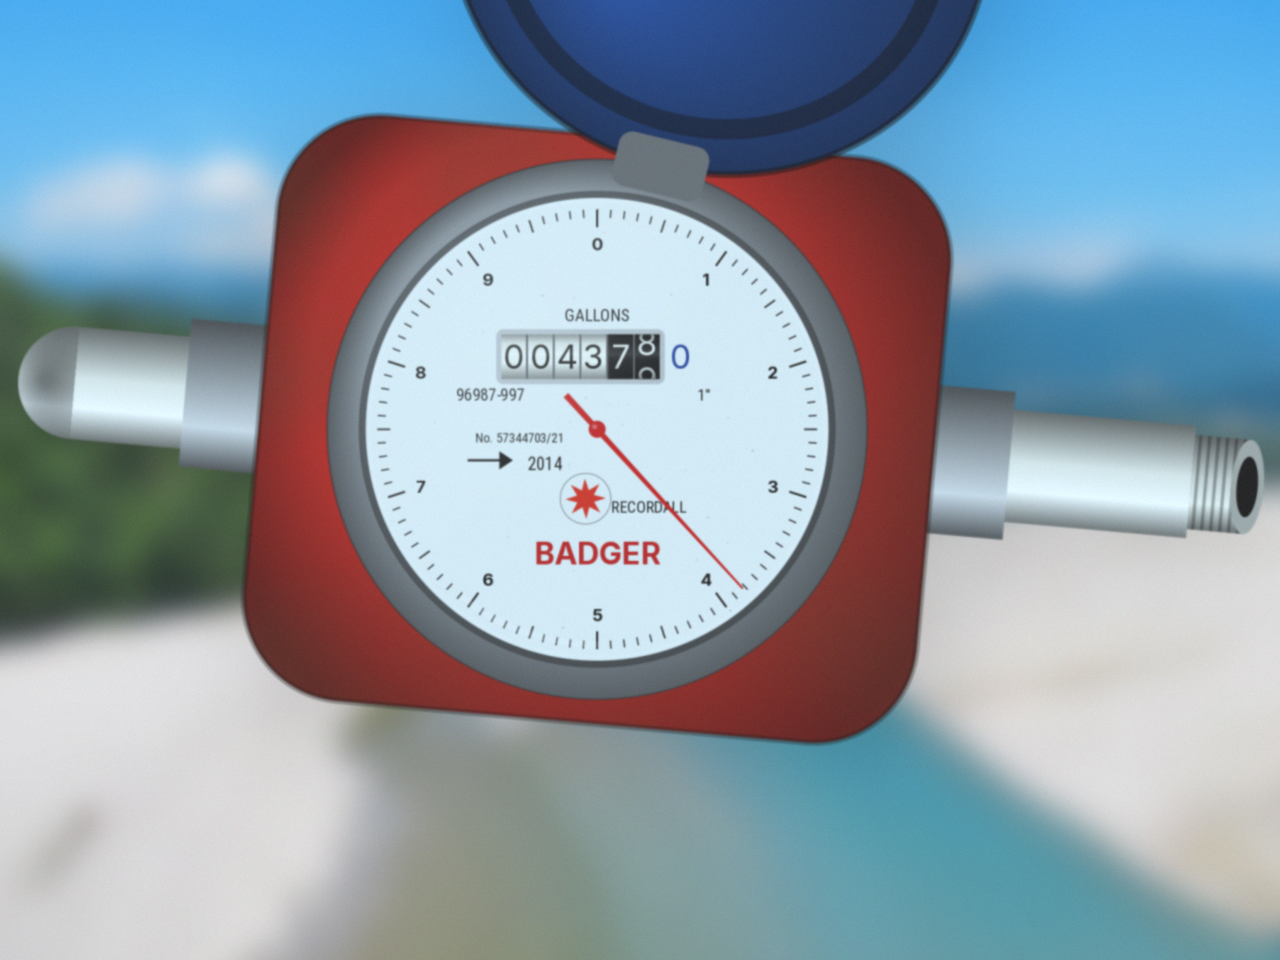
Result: 43783.8 gal
